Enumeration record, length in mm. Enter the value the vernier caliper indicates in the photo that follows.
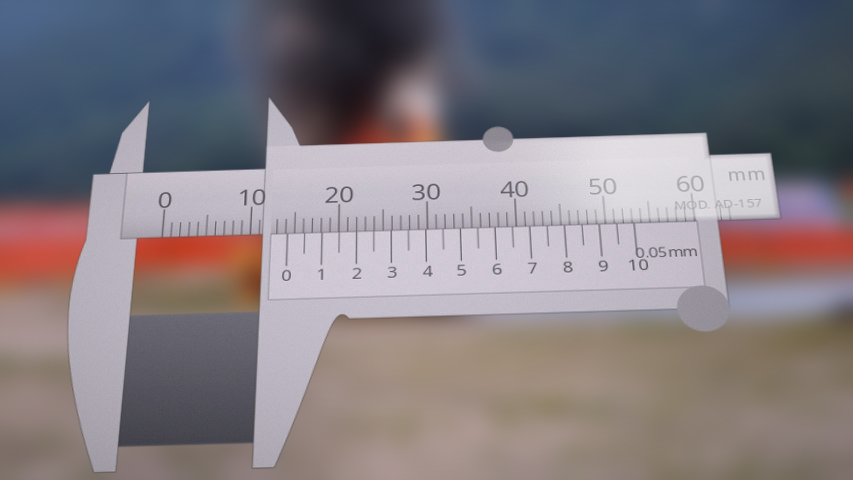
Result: 14.2 mm
